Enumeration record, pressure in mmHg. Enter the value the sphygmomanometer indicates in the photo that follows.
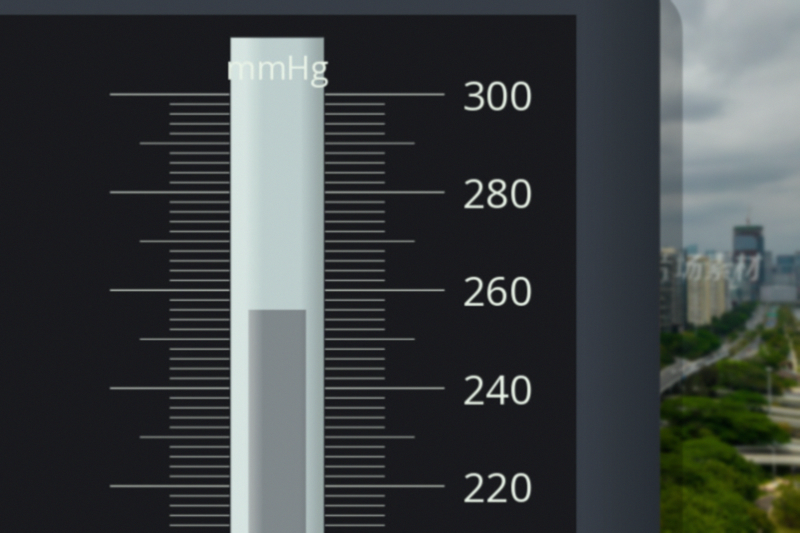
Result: 256 mmHg
